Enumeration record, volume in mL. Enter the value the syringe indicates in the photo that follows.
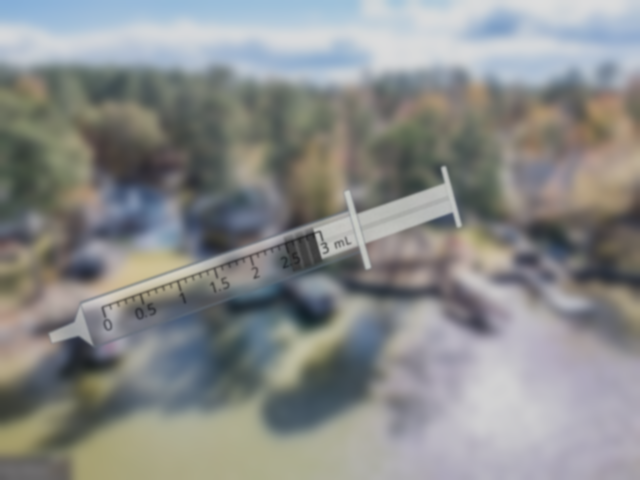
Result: 2.5 mL
